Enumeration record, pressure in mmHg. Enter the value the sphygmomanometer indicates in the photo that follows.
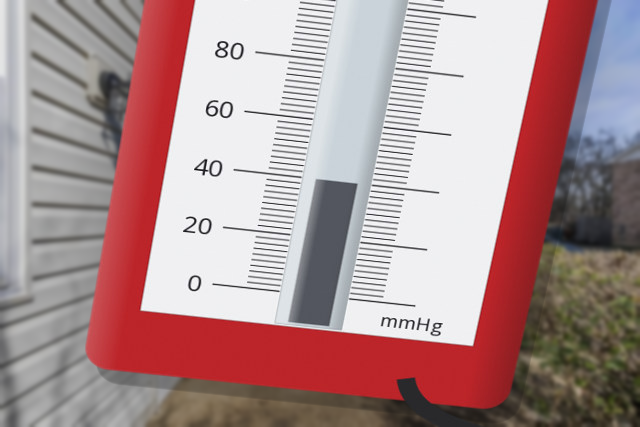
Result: 40 mmHg
